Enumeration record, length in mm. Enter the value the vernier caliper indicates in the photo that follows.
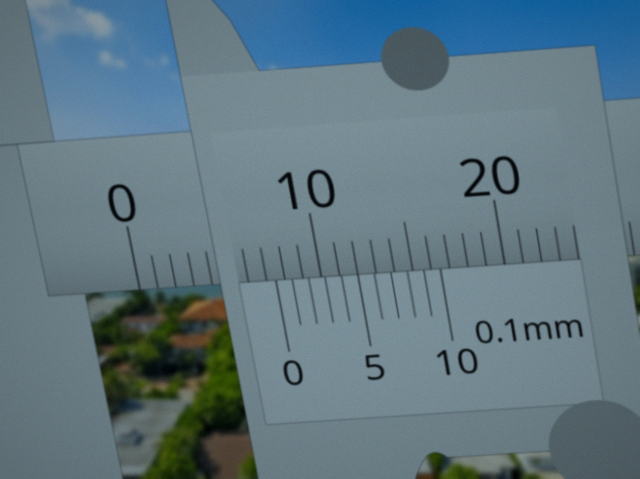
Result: 7.5 mm
